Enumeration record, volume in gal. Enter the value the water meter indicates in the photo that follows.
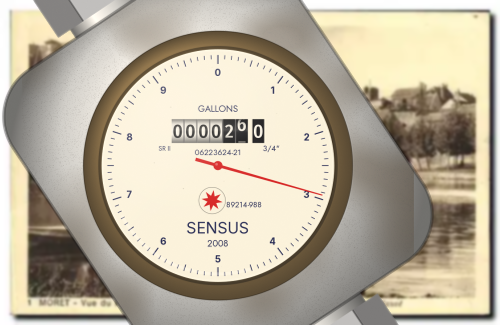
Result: 262.9 gal
